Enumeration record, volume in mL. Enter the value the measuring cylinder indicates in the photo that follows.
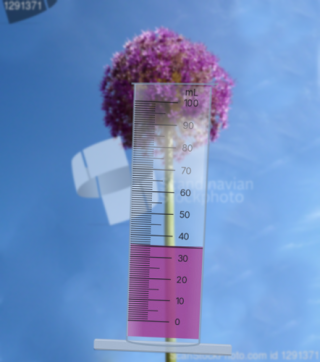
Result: 35 mL
